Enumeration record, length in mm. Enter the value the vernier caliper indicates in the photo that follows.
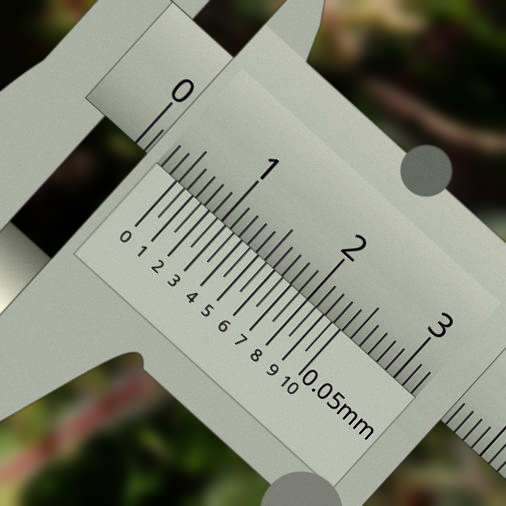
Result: 4.8 mm
